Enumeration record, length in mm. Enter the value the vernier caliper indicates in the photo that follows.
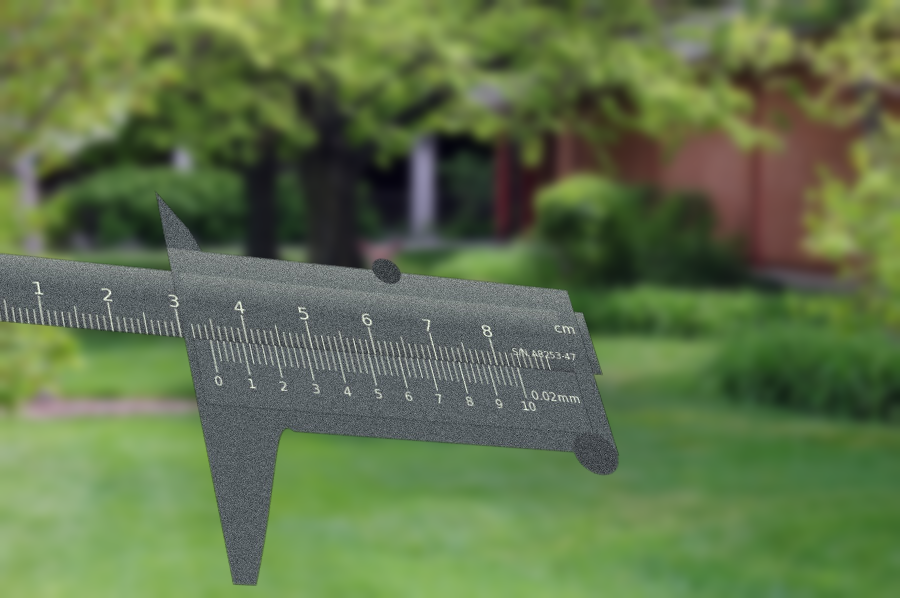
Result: 34.4 mm
